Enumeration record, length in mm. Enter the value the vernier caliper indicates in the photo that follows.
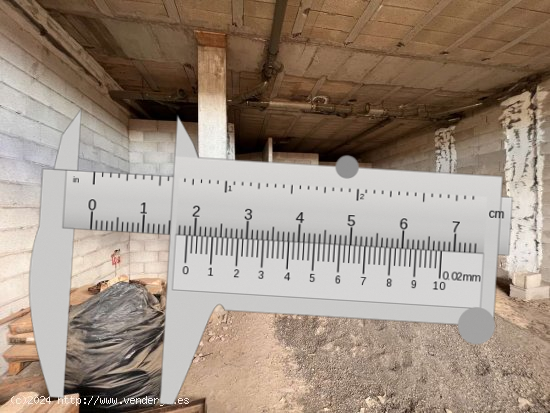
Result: 18.5 mm
